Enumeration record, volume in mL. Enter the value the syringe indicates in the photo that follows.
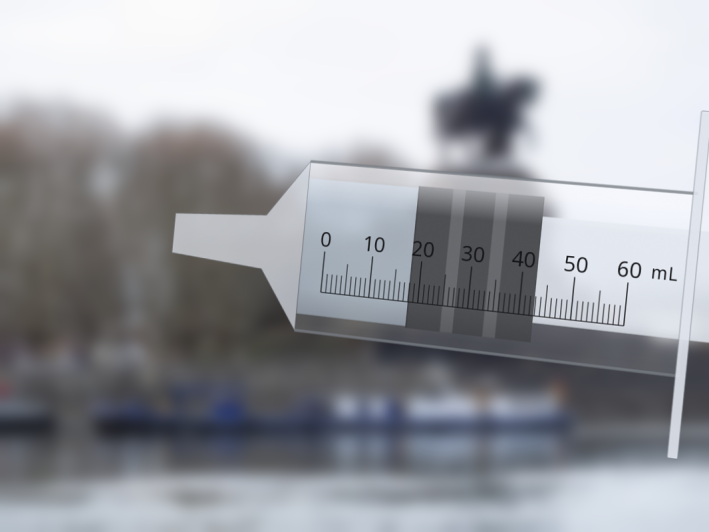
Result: 18 mL
